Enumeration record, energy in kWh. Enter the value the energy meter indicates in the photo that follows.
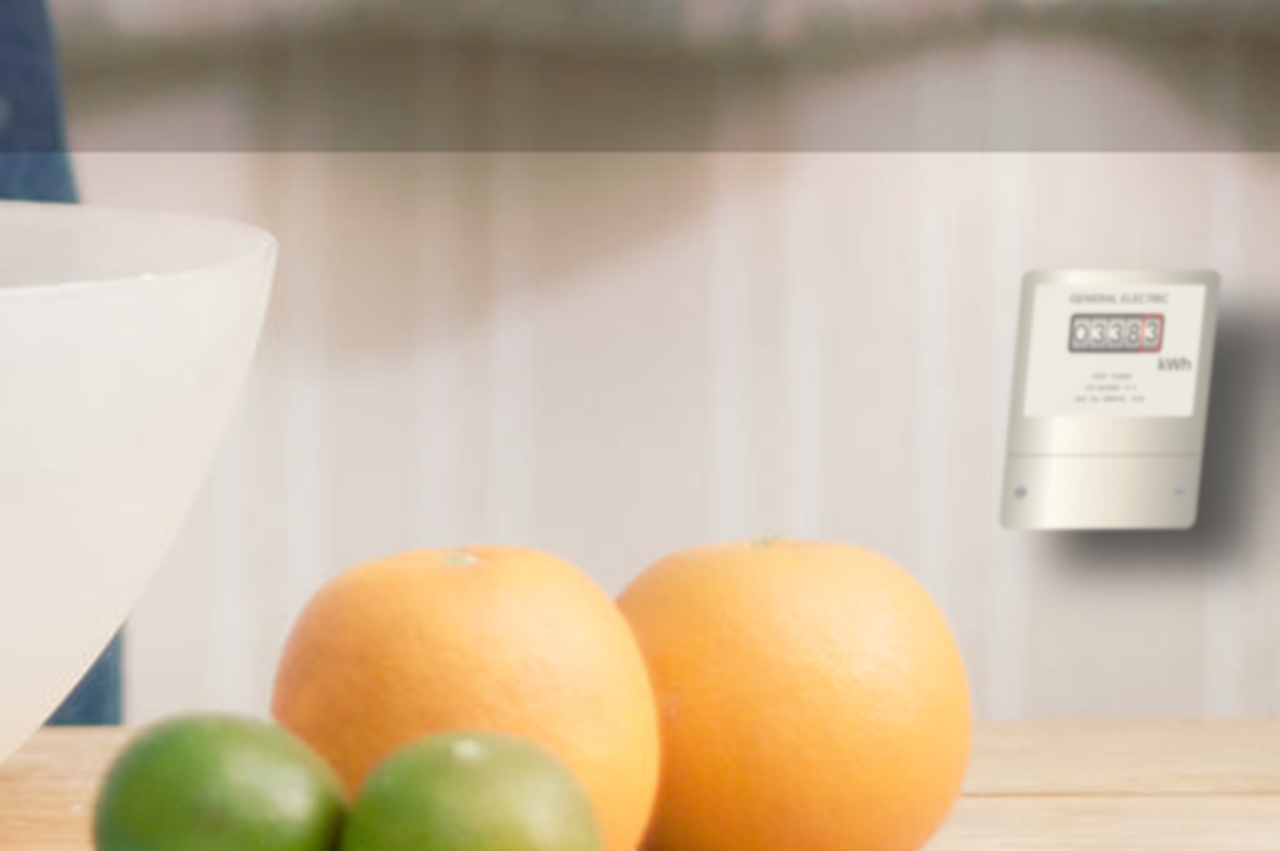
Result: 338.3 kWh
